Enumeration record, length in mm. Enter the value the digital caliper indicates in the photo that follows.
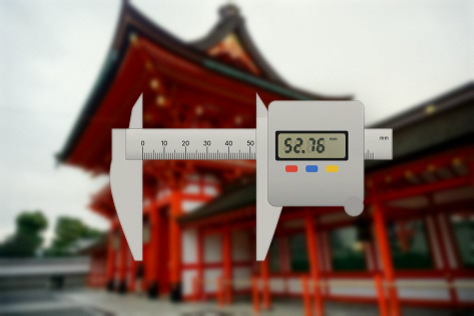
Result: 52.76 mm
